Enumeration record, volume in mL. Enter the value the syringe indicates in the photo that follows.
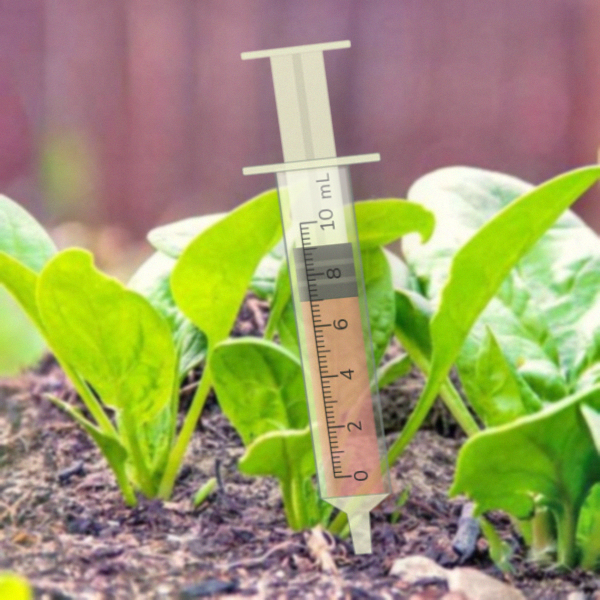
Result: 7 mL
